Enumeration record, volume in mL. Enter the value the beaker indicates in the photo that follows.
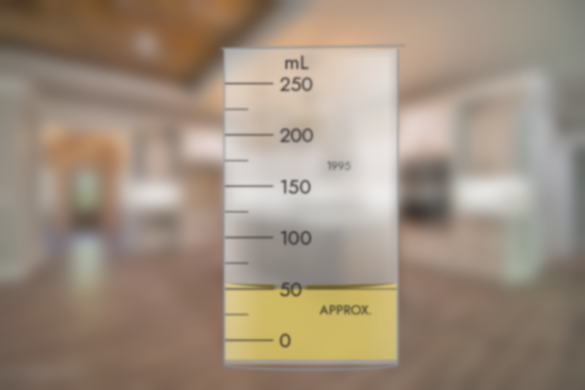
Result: 50 mL
